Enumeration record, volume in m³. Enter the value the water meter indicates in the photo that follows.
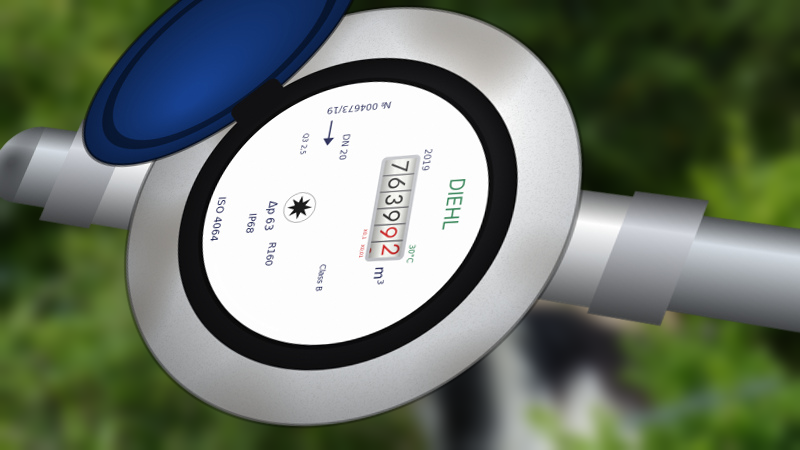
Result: 7639.92 m³
